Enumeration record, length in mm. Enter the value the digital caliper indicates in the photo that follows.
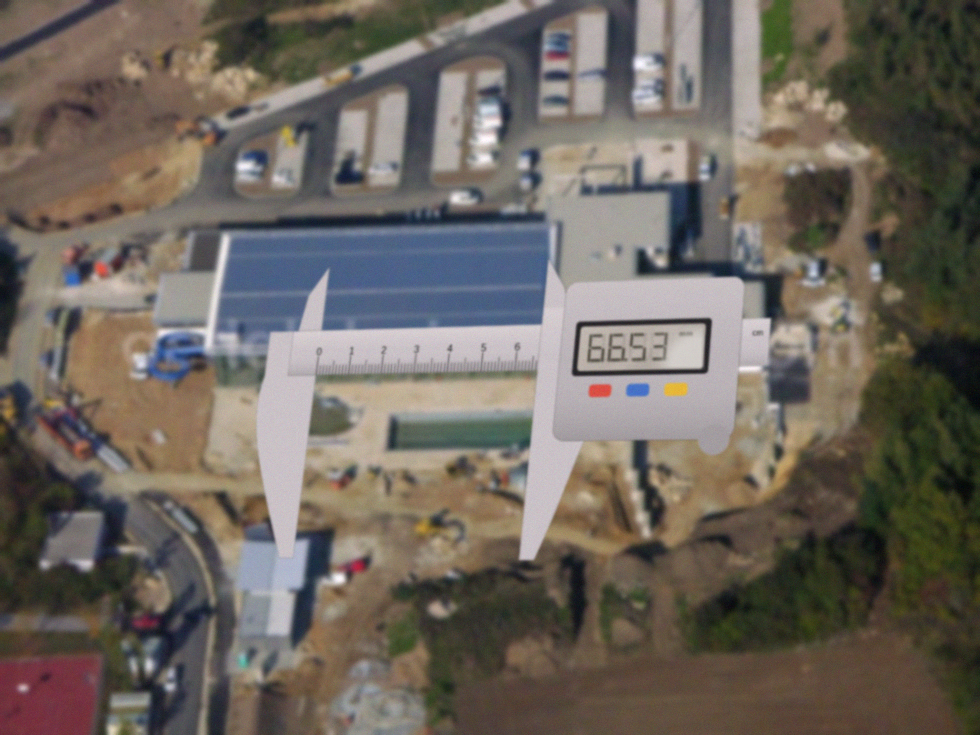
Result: 66.53 mm
